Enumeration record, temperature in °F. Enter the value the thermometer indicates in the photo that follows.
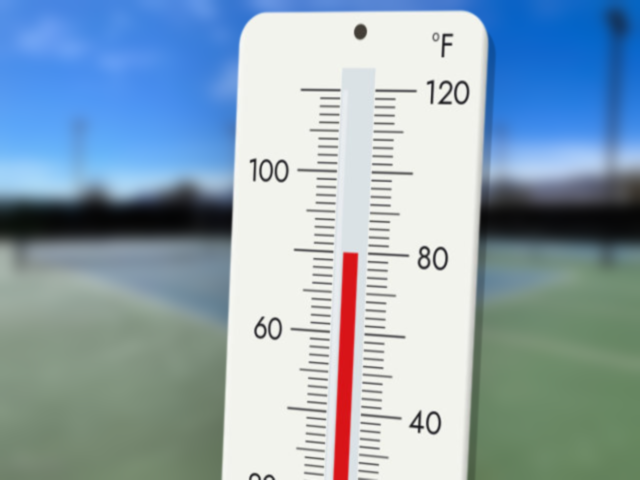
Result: 80 °F
